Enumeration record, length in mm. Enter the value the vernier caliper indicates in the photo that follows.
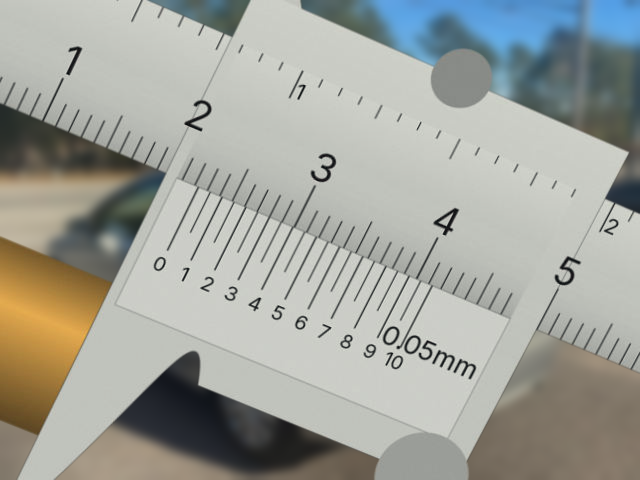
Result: 22.3 mm
